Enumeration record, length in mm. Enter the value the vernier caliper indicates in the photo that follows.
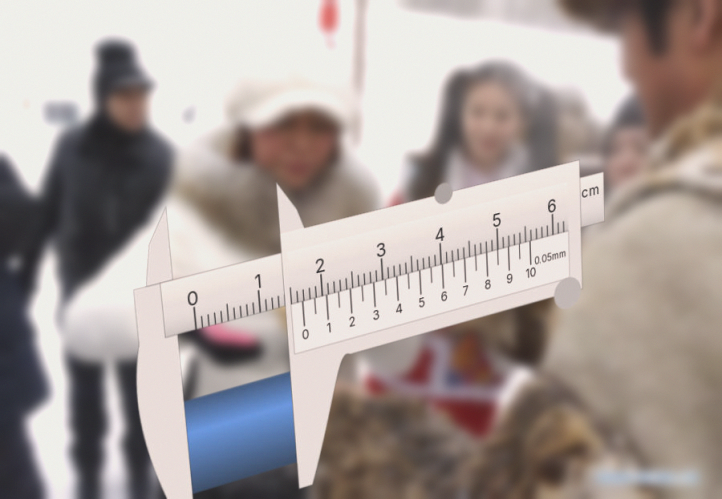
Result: 16.8 mm
